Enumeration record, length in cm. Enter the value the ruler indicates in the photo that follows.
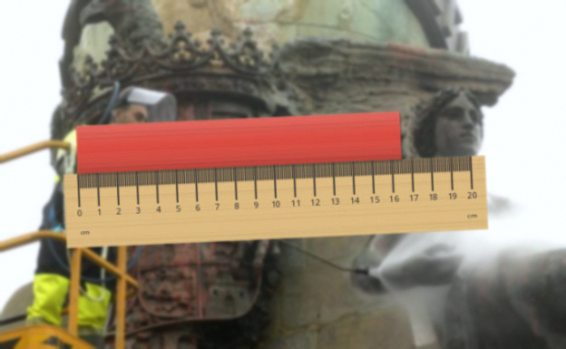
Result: 16.5 cm
